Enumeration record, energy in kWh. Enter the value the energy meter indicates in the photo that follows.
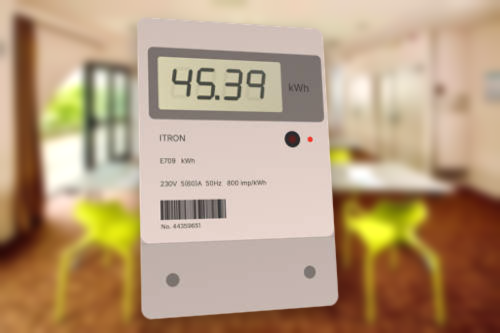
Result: 45.39 kWh
